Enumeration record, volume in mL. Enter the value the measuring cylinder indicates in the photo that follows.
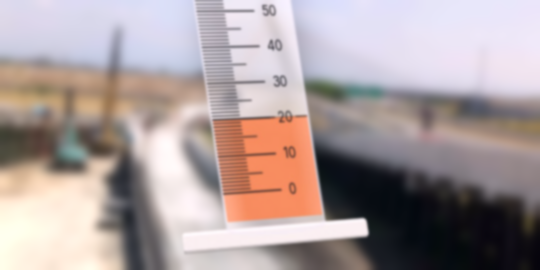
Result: 20 mL
